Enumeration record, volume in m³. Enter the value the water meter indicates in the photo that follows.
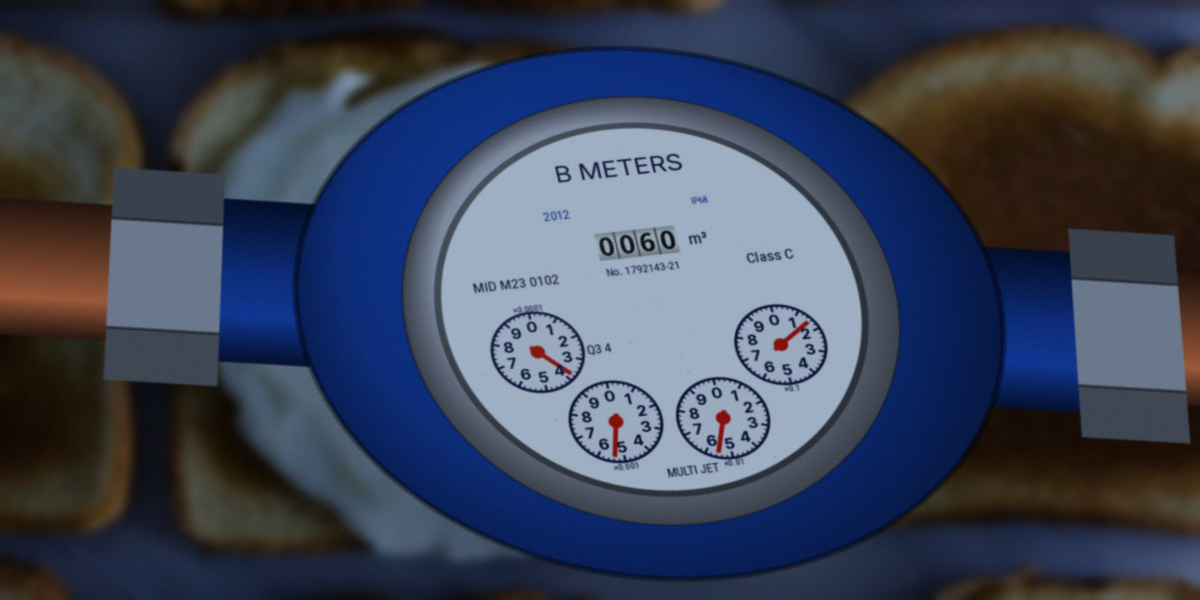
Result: 60.1553 m³
